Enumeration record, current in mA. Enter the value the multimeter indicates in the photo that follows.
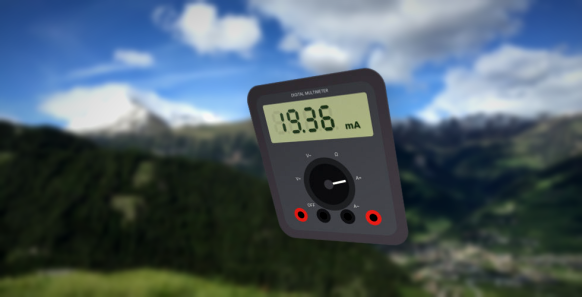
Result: 19.36 mA
